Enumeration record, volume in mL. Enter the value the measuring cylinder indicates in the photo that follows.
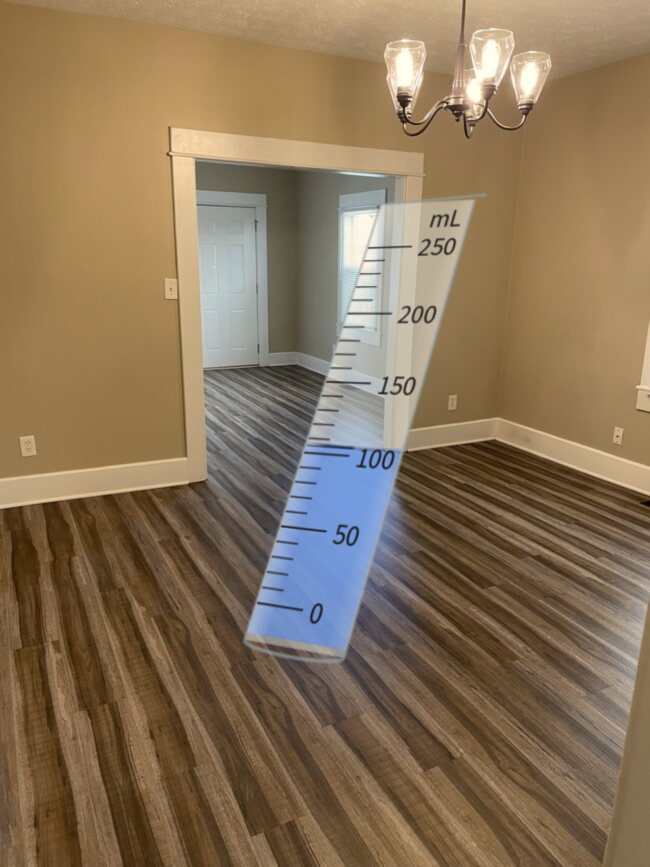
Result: 105 mL
